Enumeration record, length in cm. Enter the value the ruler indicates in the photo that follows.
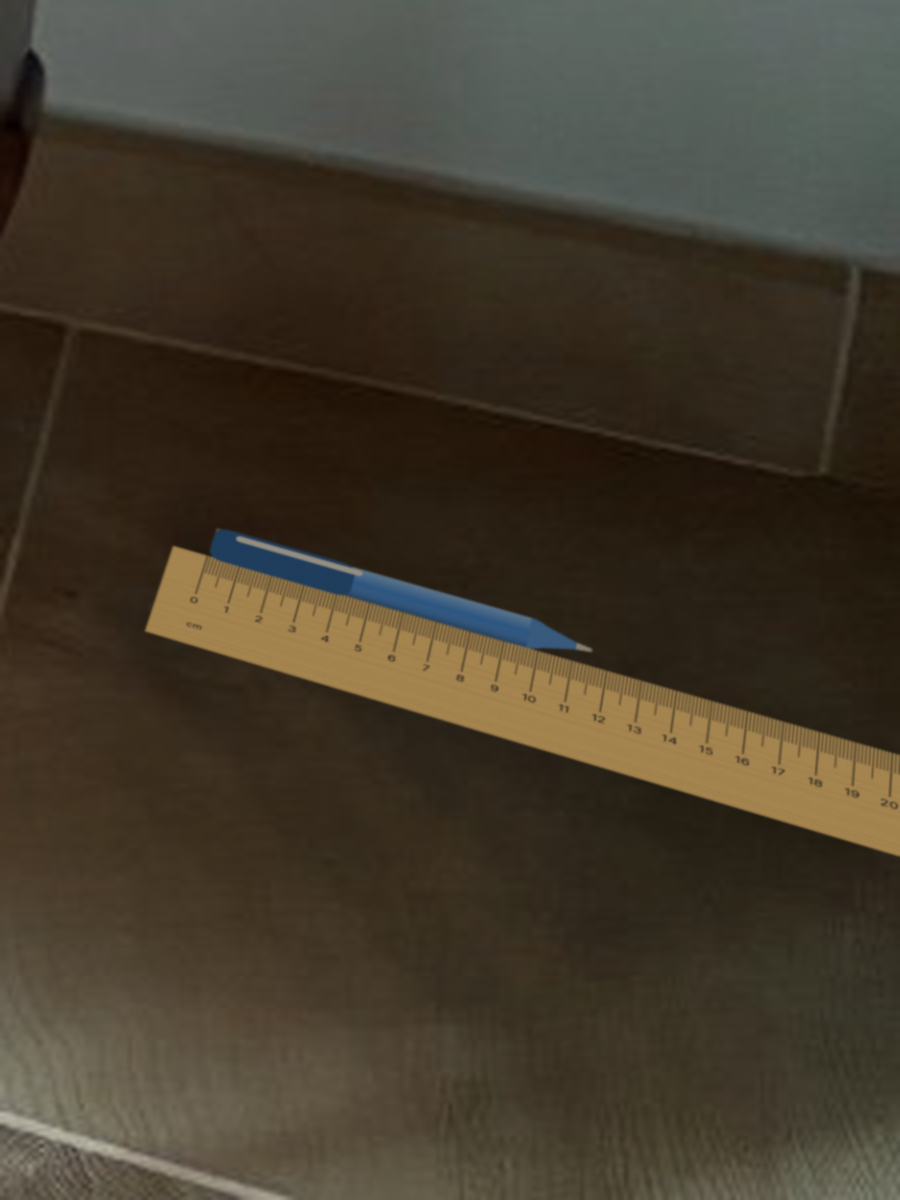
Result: 11.5 cm
